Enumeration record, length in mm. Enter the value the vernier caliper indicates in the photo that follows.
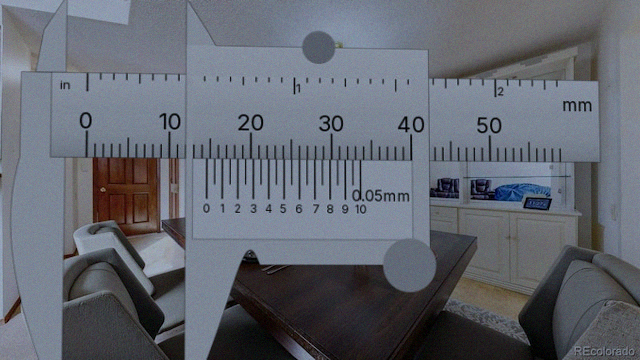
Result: 14.6 mm
